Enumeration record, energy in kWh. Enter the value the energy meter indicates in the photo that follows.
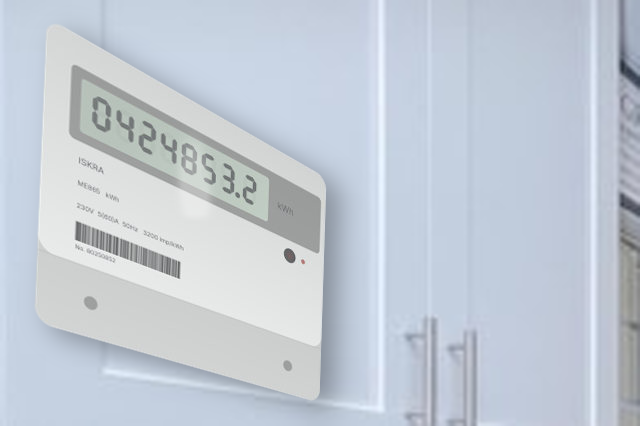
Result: 424853.2 kWh
